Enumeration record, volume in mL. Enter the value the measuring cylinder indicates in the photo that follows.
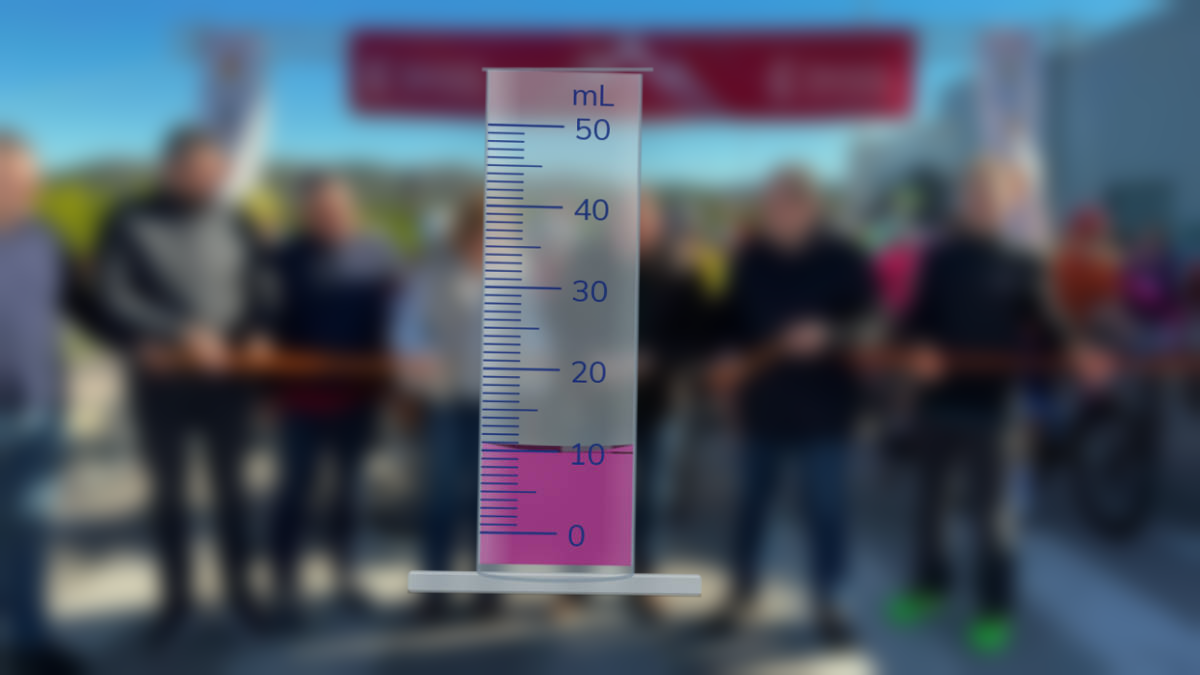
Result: 10 mL
